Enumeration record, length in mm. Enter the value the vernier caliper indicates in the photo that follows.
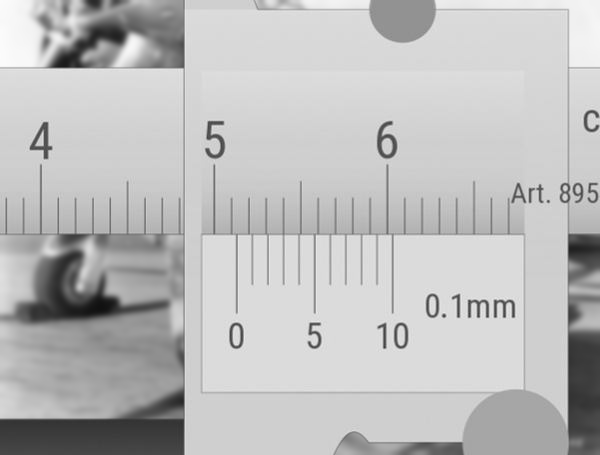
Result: 51.3 mm
